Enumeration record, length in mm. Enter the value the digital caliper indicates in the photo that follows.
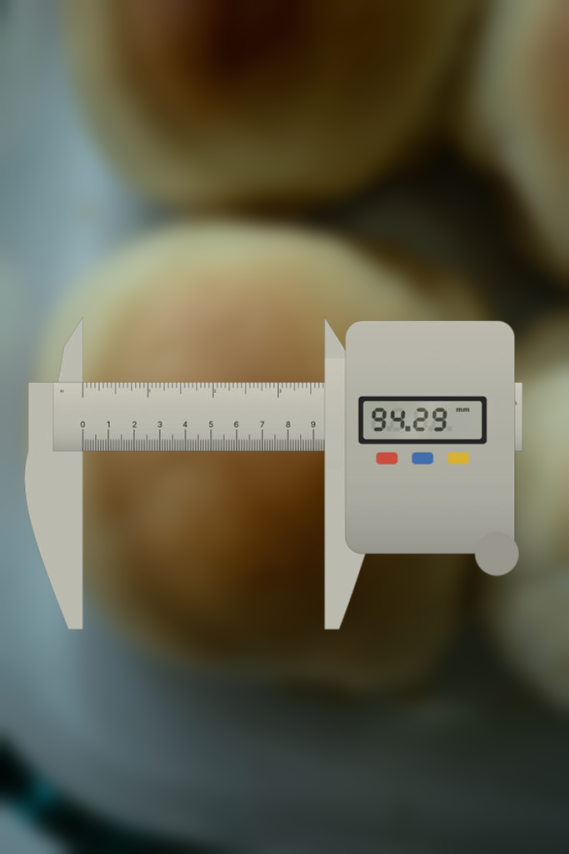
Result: 94.29 mm
